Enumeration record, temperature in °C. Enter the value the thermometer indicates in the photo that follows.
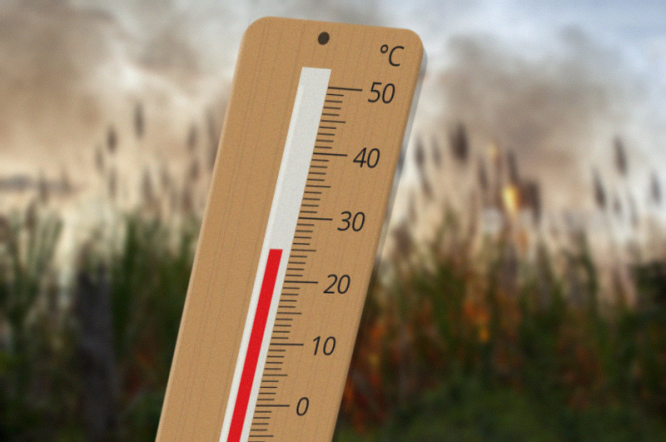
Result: 25 °C
